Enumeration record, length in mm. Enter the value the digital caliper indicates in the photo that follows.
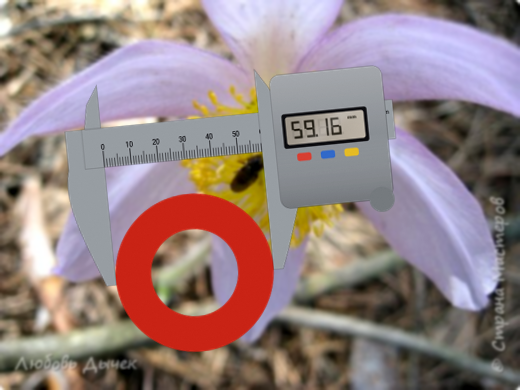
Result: 59.16 mm
